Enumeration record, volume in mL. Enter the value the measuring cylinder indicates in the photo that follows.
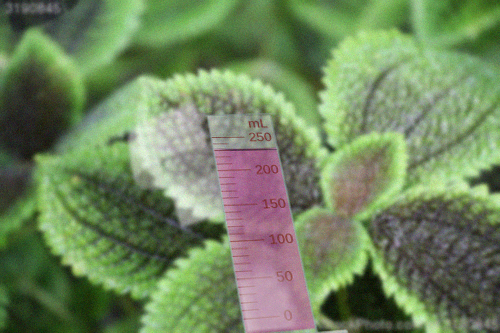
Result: 230 mL
